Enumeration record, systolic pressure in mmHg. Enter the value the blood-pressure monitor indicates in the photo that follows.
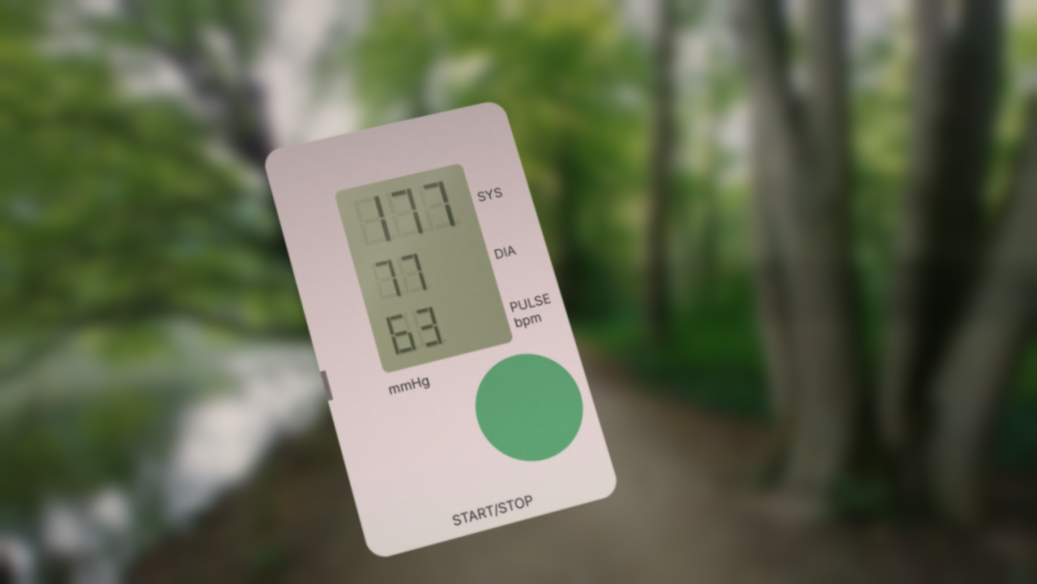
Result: 177 mmHg
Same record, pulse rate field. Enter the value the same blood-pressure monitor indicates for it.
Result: 63 bpm
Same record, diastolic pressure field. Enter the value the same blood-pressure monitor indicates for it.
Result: 77 mmHg
